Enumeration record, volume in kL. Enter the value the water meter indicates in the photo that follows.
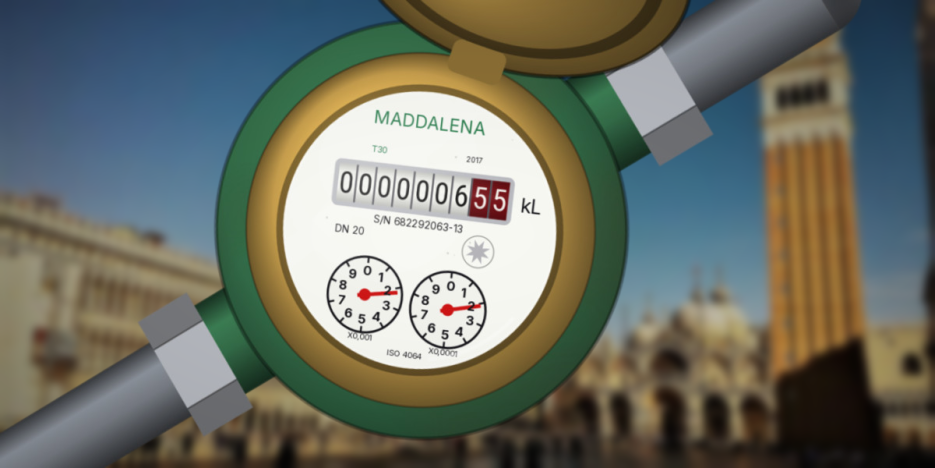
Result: 6.5522 kL
